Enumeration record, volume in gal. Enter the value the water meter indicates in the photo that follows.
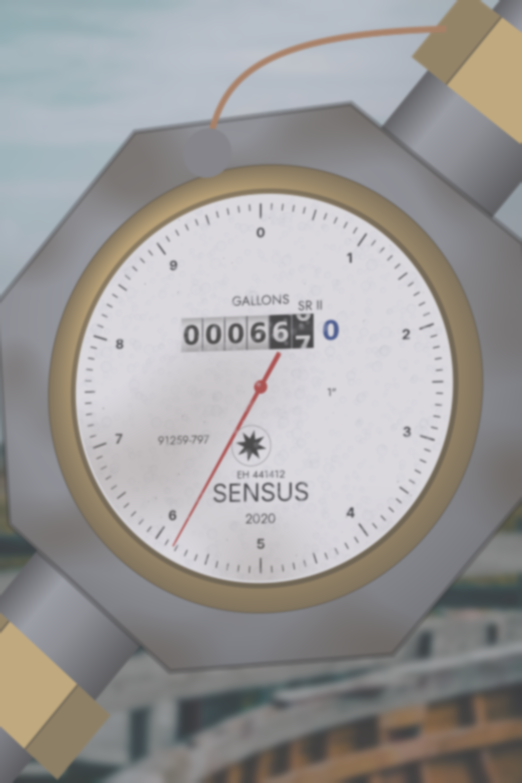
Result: 6665.8 gal
